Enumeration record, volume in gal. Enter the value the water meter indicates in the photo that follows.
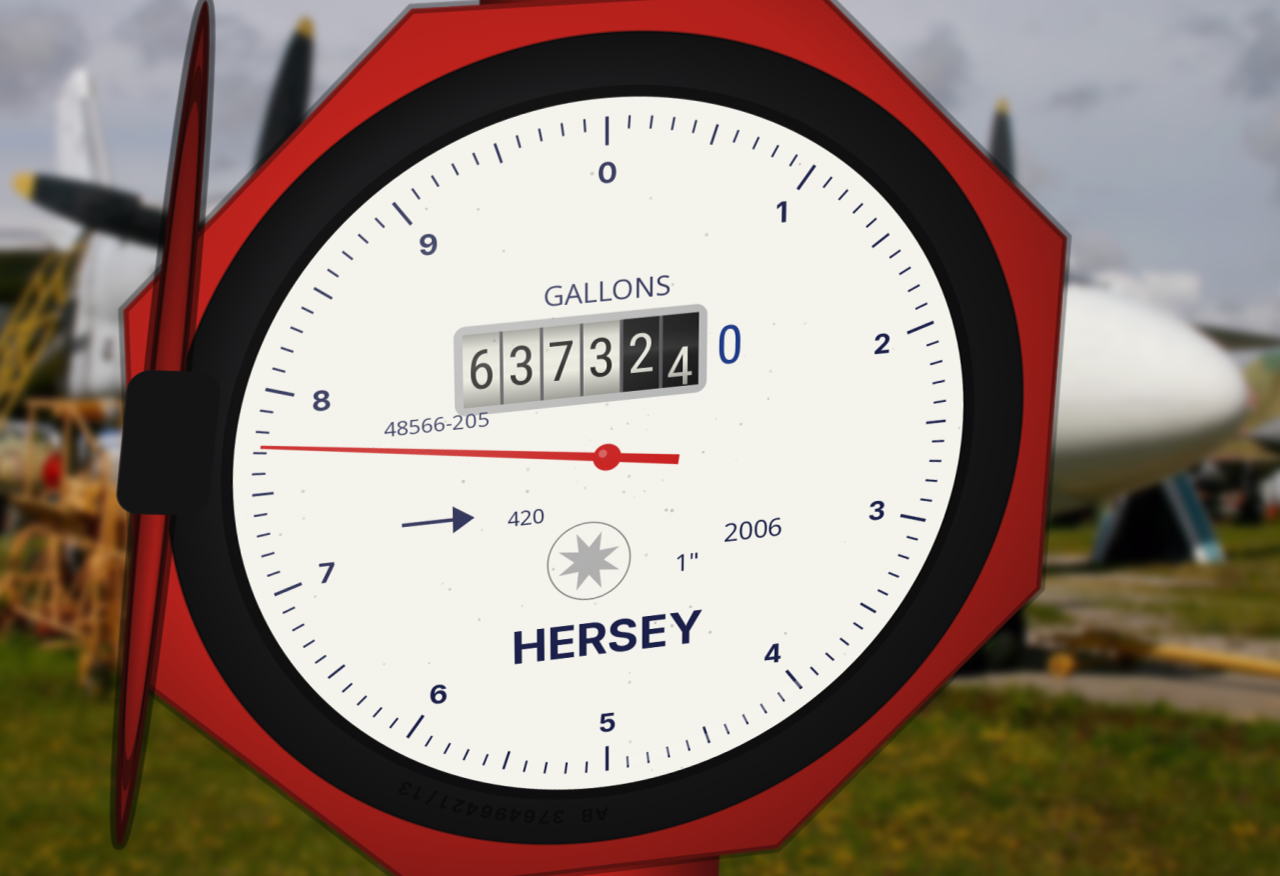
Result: 6373237.7 gal
